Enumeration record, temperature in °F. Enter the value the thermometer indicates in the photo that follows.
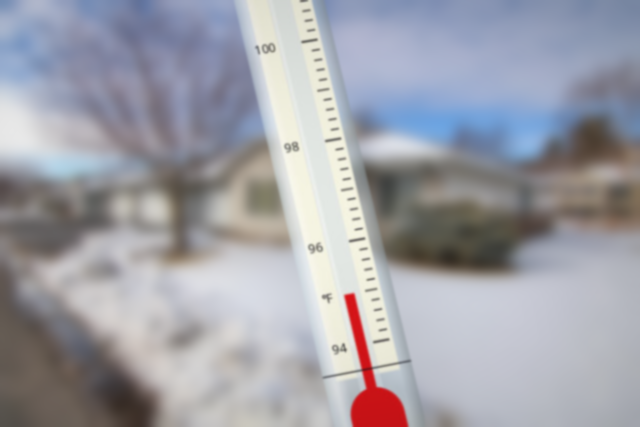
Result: 95 °F
